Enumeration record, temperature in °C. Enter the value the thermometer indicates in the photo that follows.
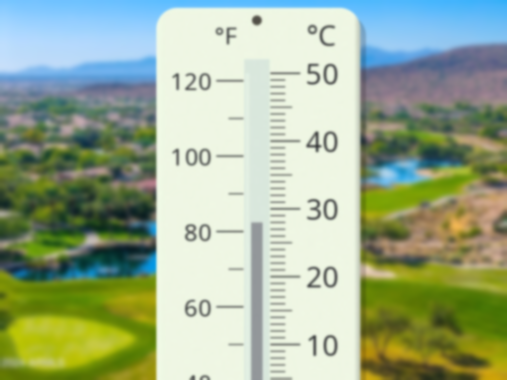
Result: 28 °C
